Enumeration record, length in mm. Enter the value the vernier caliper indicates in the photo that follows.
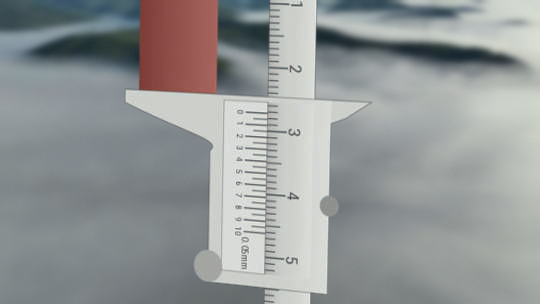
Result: 27.2 mm
